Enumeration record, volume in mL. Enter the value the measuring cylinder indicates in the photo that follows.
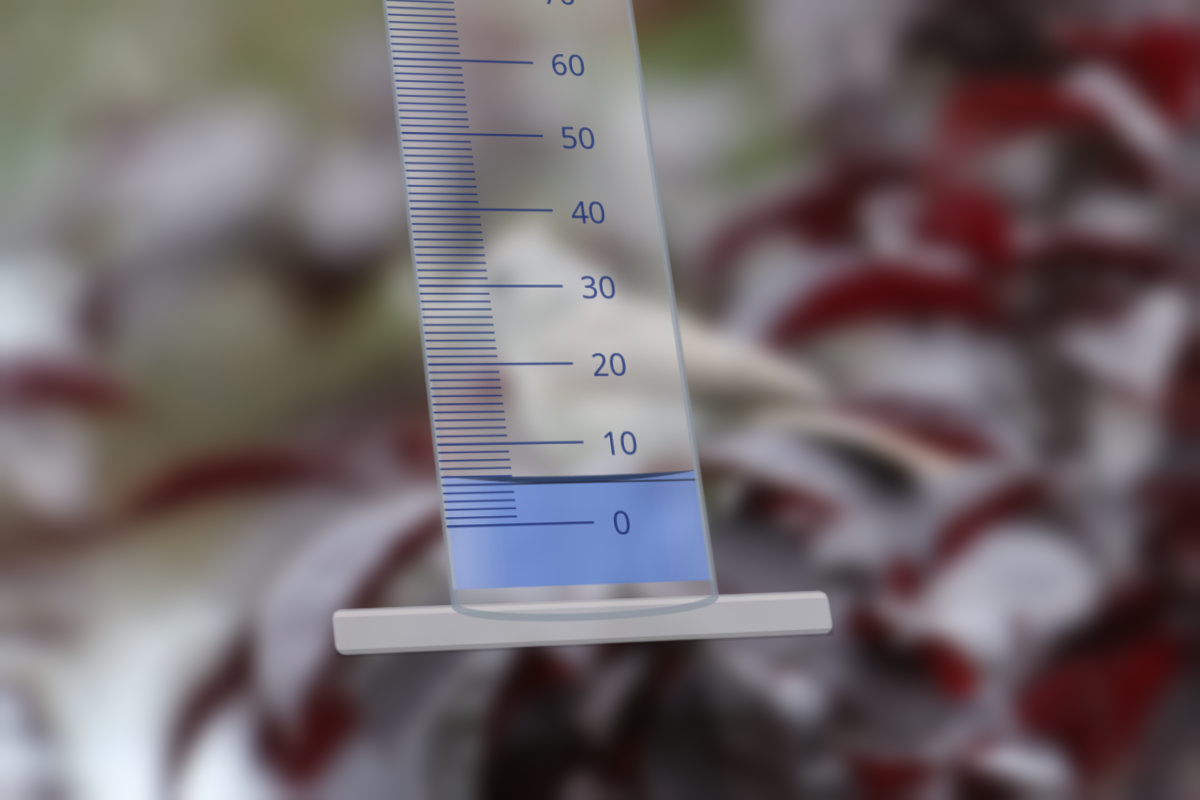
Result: 5 mL
